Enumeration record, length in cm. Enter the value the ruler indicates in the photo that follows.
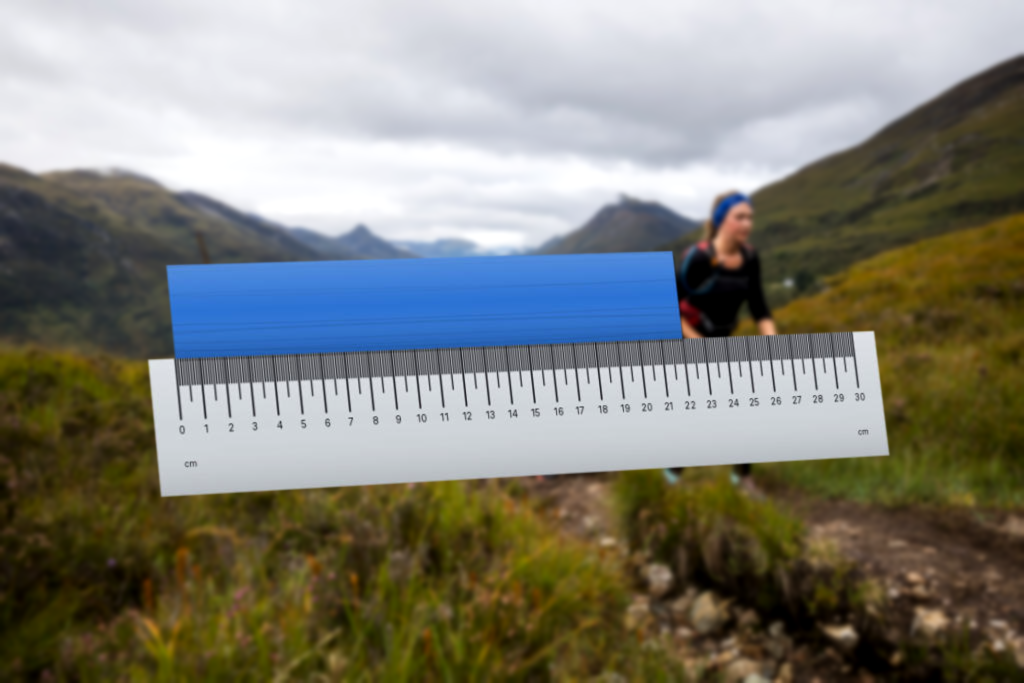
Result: 22 cm
